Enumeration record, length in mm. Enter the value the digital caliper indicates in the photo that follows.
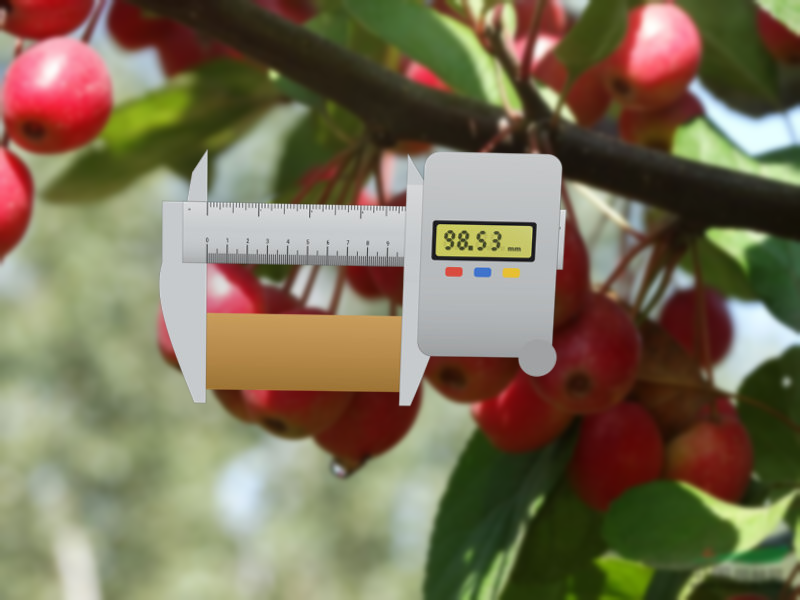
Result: 98.53 mm
